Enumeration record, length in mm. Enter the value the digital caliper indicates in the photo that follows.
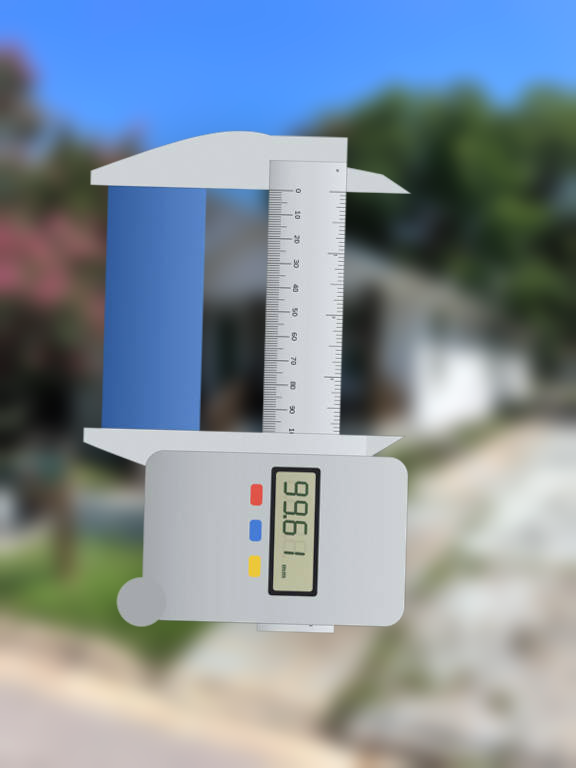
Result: 99.61 mm
